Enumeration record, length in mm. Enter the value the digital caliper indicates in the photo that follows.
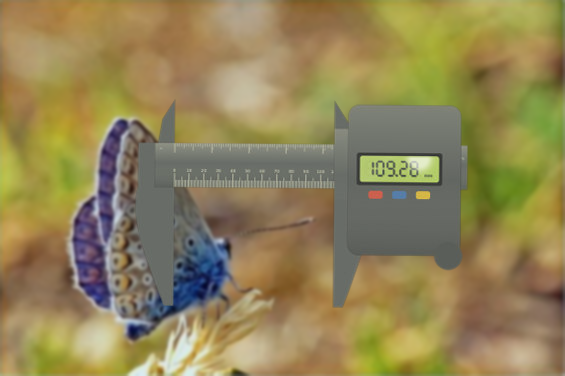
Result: 109.28 mm
